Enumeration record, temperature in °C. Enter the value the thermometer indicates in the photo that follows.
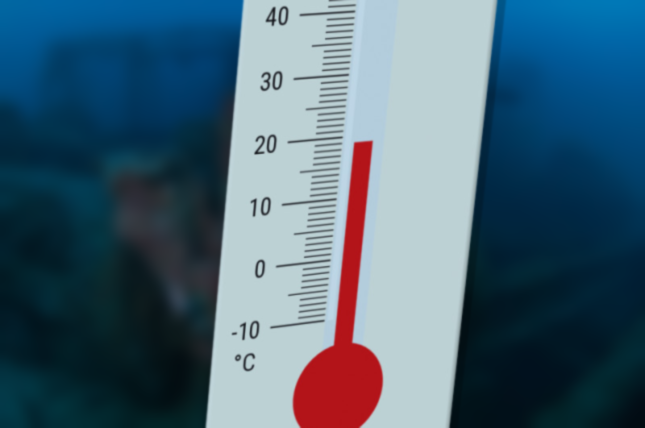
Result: 19 °C
